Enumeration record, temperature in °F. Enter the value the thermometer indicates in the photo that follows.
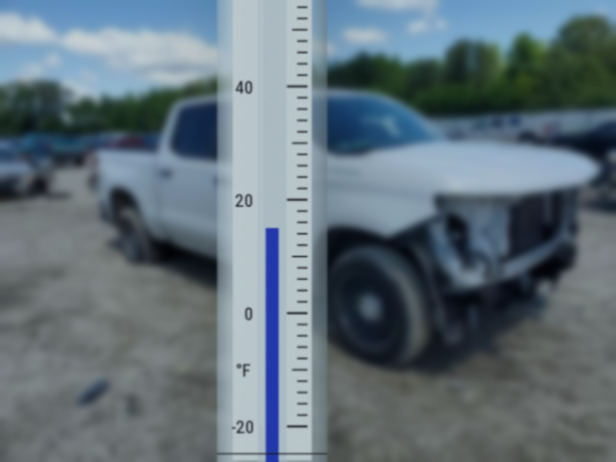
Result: 15 °F
